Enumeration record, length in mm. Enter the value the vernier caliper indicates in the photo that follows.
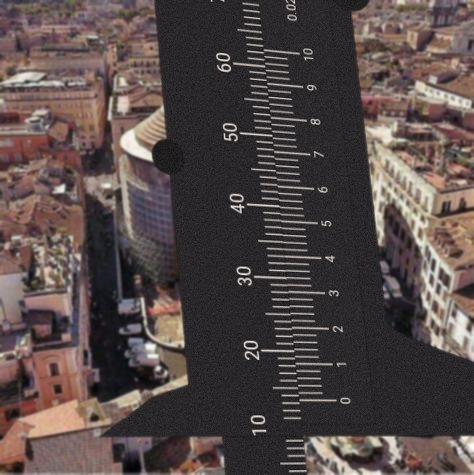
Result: 13.4 mm
